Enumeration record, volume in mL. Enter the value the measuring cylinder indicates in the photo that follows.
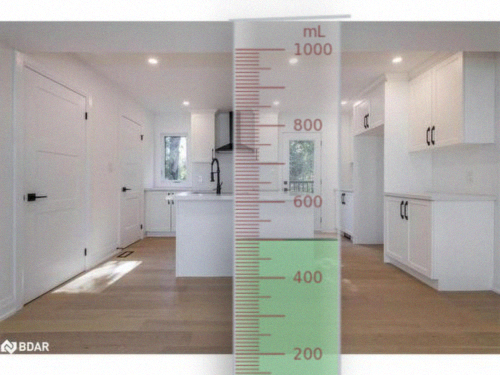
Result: 500 mL
